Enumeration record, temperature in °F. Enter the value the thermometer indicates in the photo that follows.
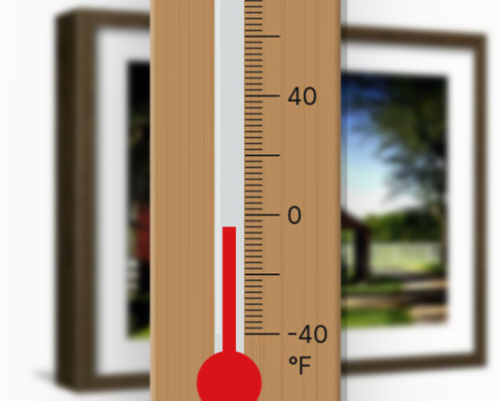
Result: -4 °F
